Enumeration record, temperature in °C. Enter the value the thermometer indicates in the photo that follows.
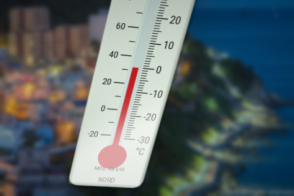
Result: 0 °C
